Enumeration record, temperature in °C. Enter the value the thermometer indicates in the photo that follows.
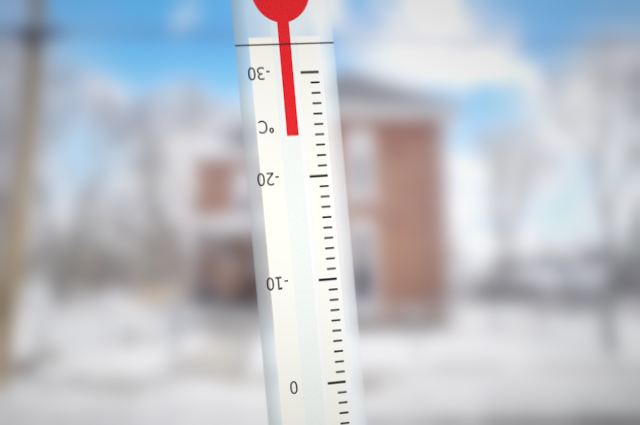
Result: -24 °C
